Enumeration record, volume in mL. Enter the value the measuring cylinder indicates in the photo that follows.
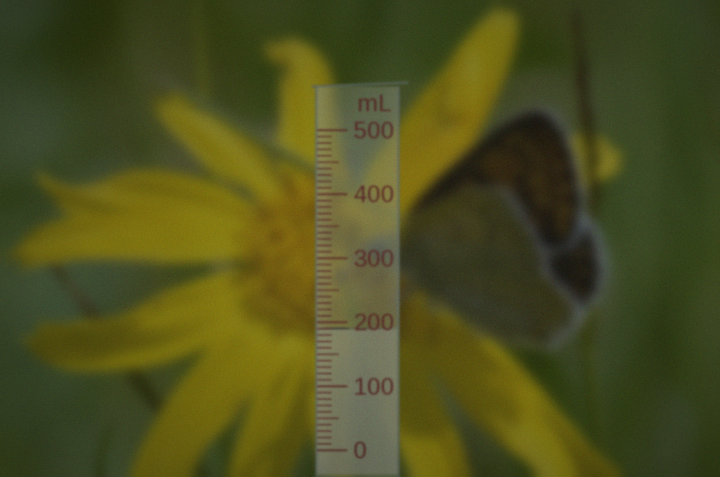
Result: 190 mL
